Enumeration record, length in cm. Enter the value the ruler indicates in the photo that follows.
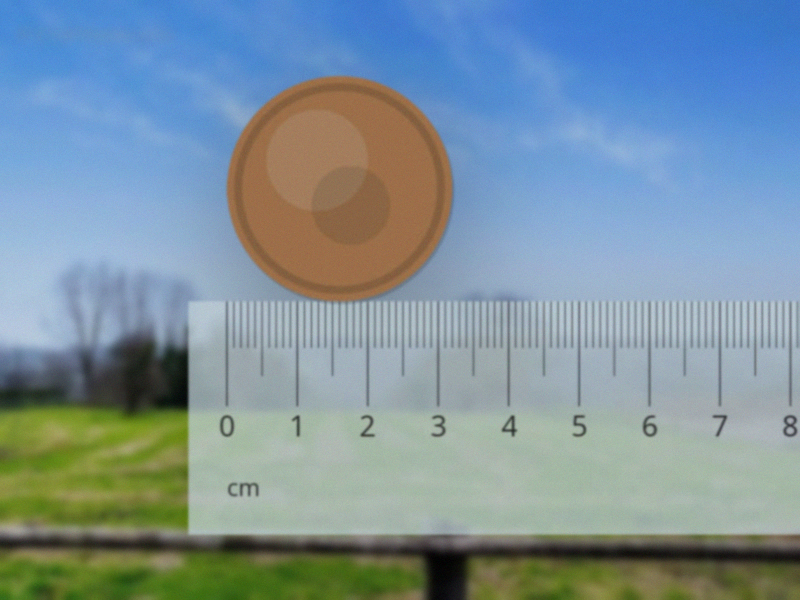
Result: 3.2 cm
